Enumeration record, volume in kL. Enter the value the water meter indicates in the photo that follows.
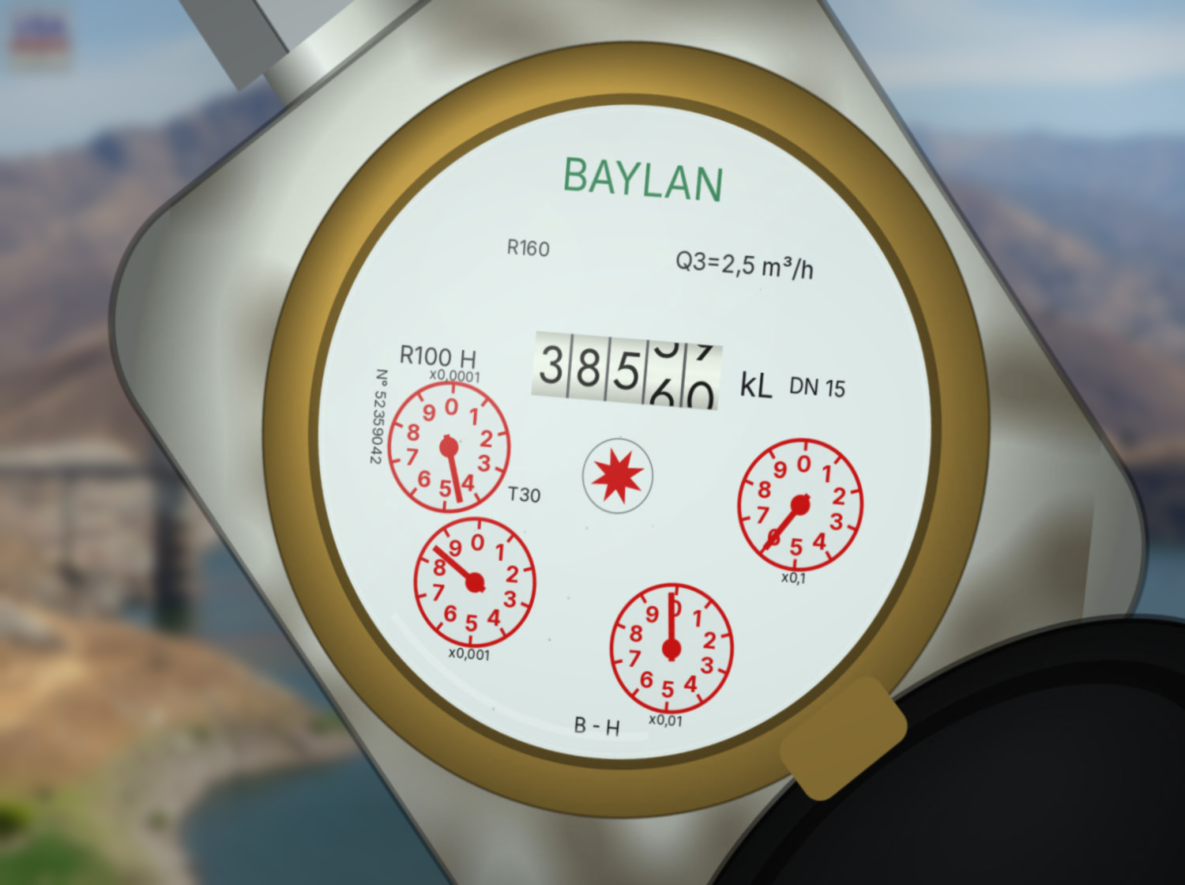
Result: 38559.5984 kL
